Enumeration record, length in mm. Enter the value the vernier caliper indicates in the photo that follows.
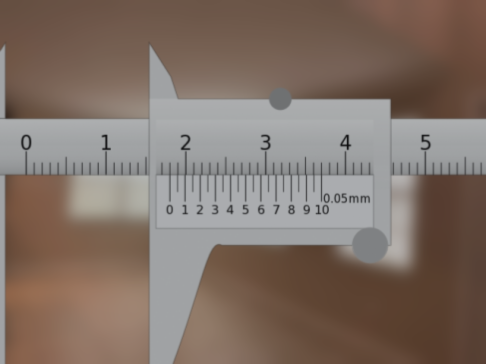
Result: 18.0 mm
